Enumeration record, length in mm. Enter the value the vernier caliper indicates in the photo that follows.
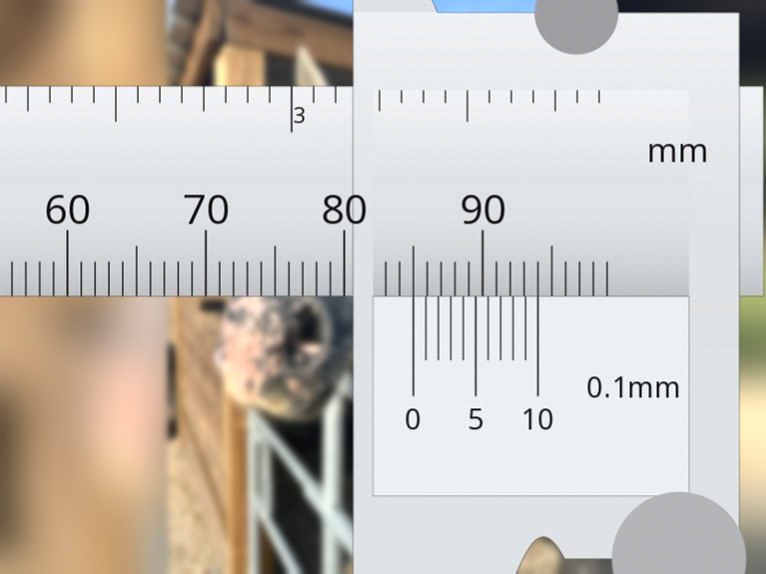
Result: 85.0 mm
